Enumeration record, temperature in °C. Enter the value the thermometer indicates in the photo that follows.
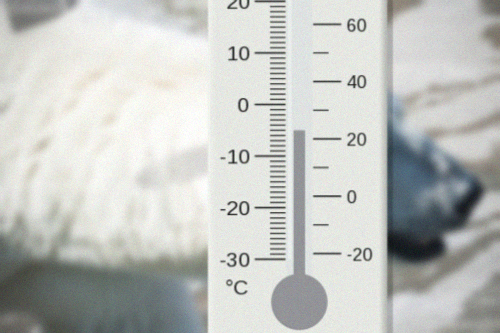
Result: -5 °C
